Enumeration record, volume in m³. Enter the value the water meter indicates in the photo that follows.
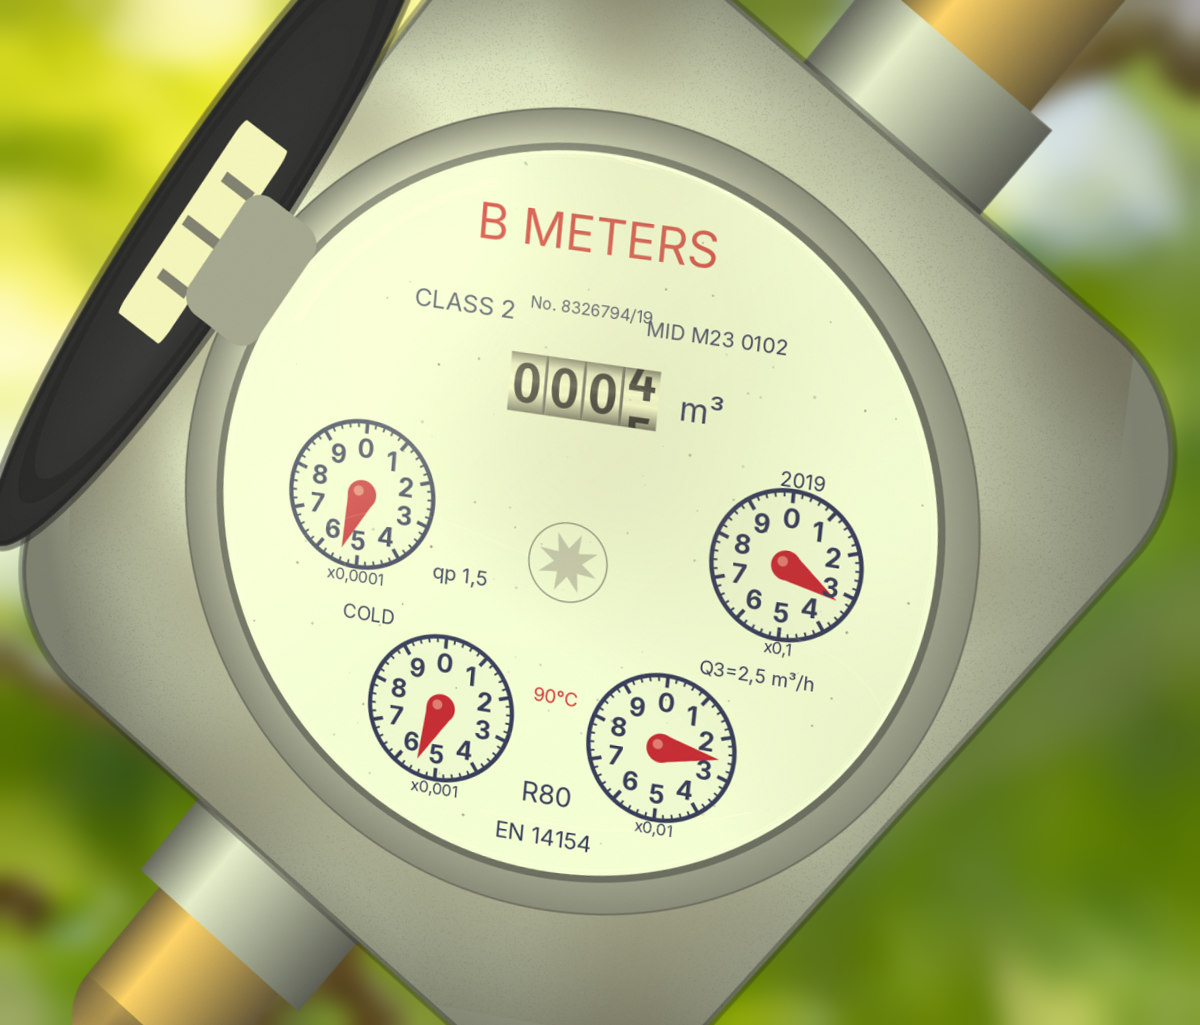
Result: 4.3255 m³
